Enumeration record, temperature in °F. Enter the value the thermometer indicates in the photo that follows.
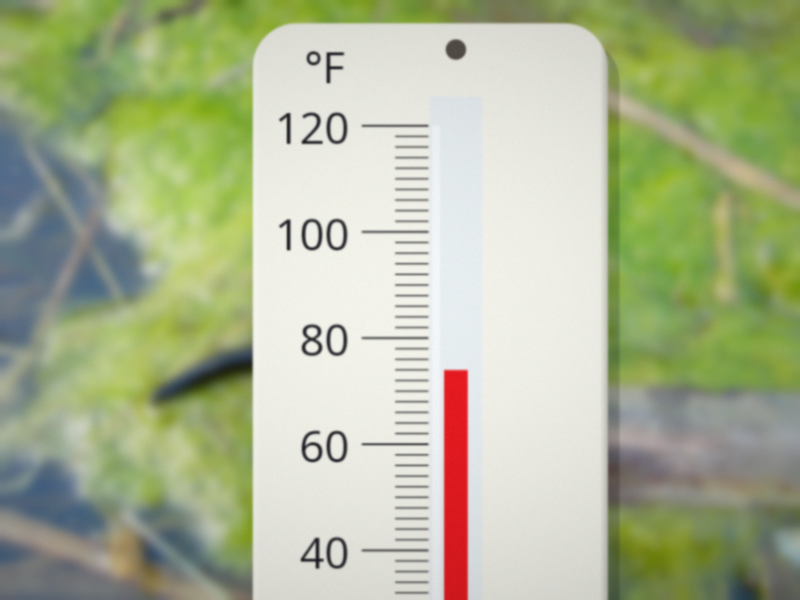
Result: 74 °F
